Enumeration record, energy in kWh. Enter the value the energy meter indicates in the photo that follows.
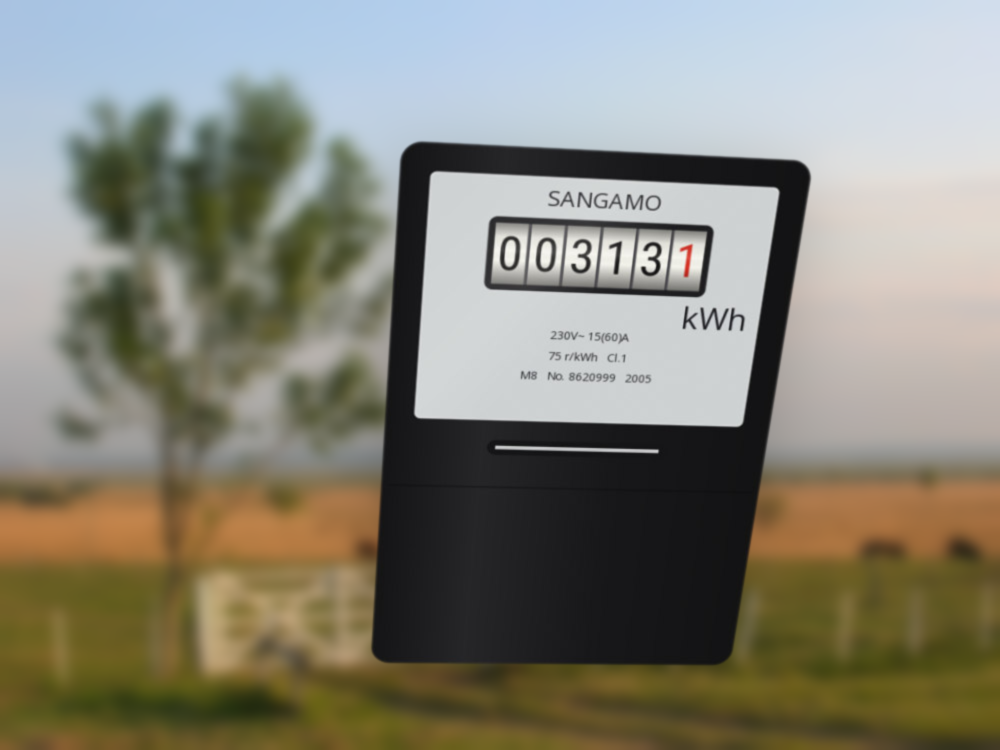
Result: 313.1 kWh
